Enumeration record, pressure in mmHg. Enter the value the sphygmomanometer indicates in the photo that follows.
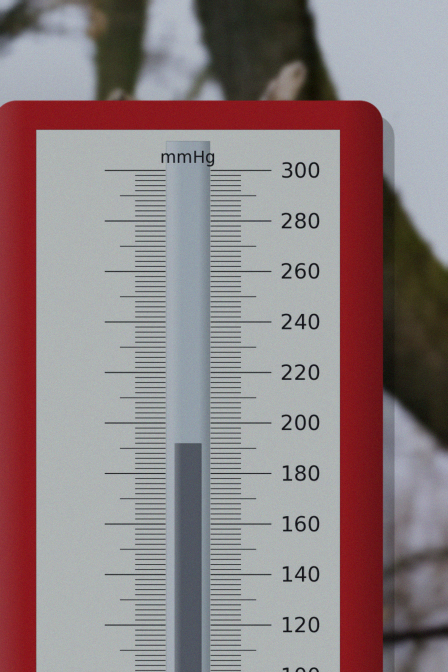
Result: 192 mmHg
